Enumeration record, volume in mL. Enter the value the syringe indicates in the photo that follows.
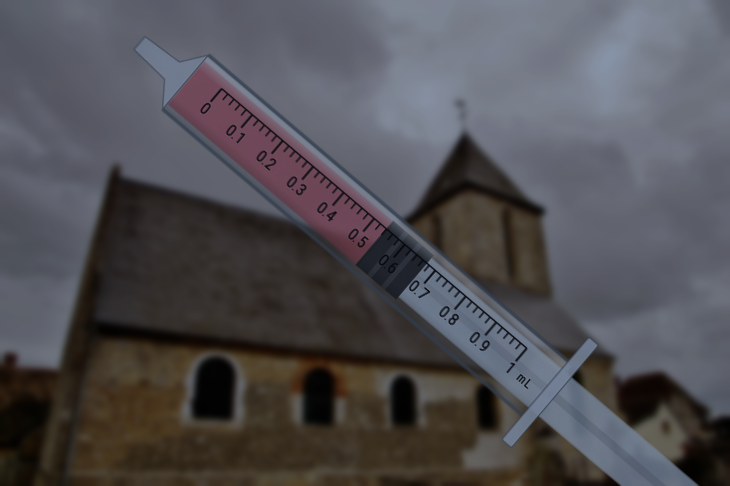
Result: 0.54 mL
